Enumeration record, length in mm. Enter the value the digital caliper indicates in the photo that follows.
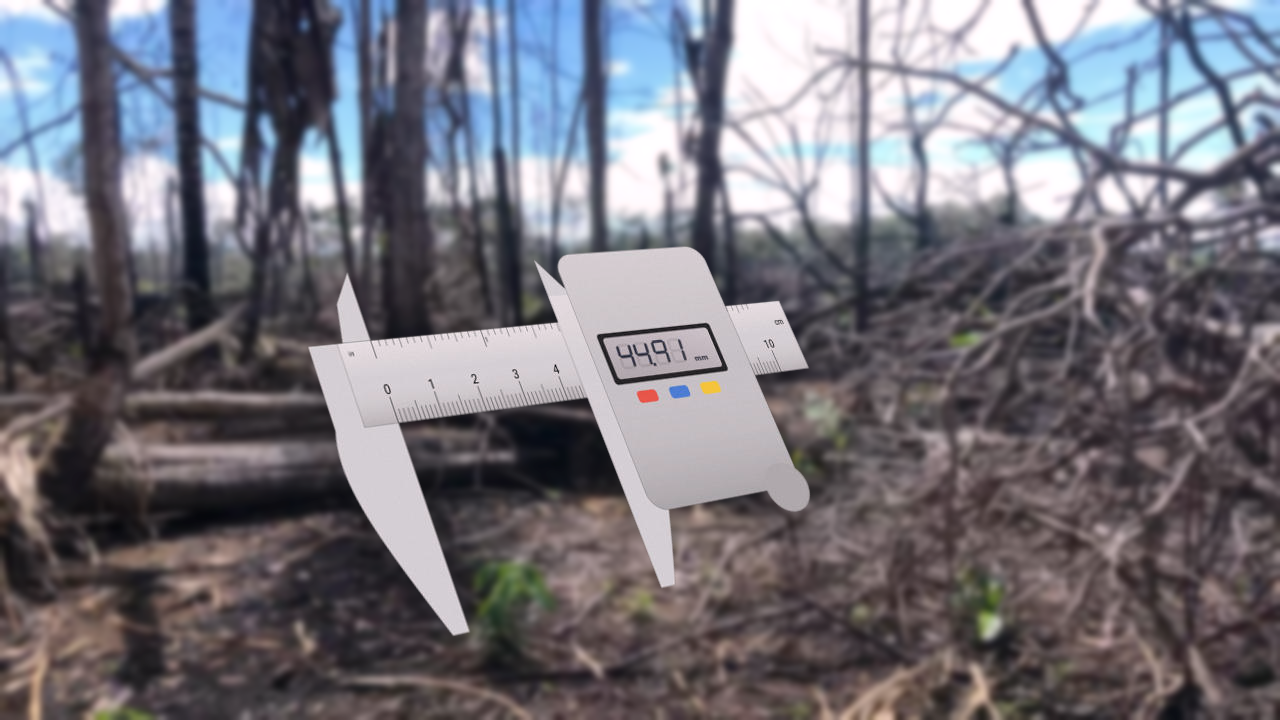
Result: 44.91 mm
